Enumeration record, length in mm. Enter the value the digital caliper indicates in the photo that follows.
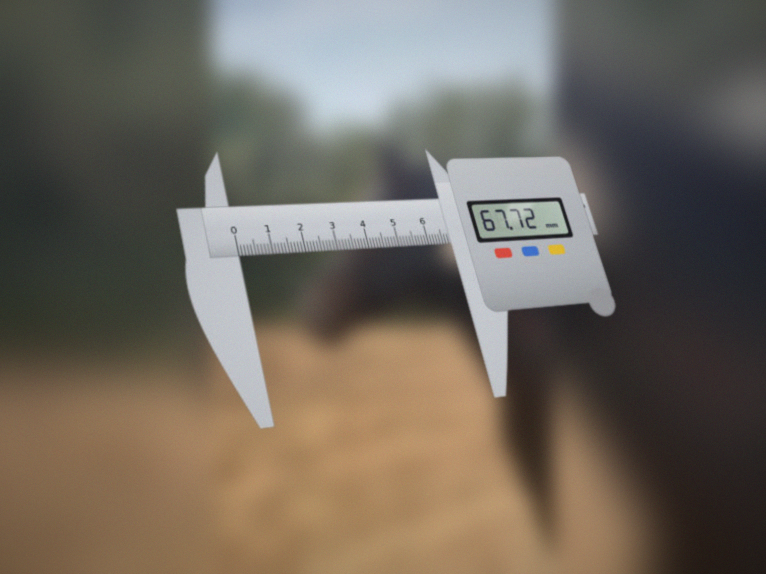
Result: 67.72 mm
